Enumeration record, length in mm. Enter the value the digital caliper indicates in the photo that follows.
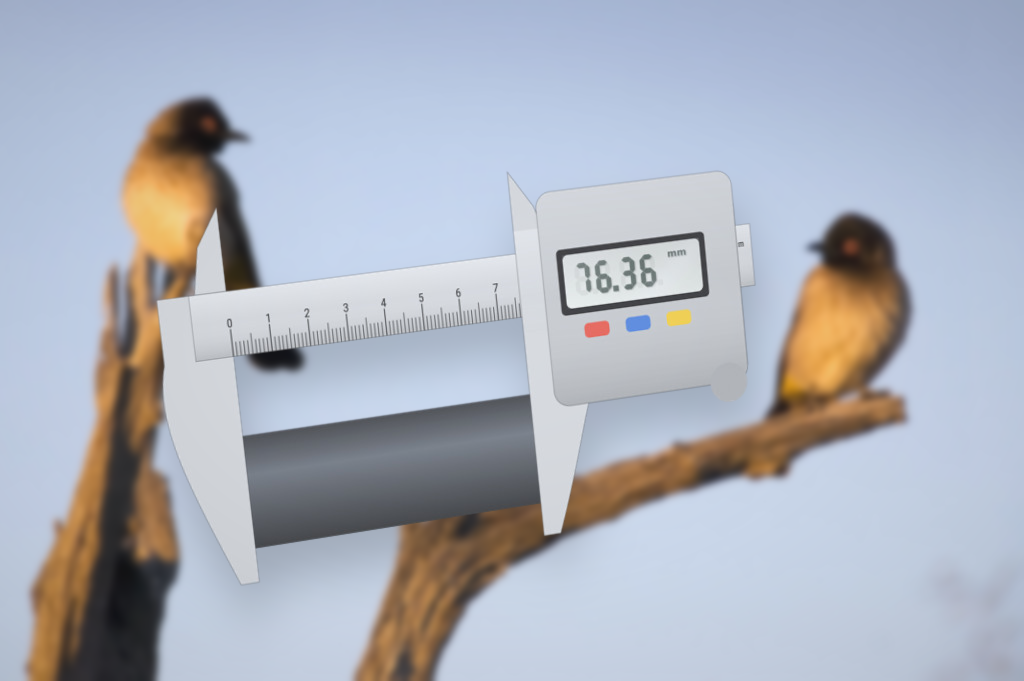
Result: 76.36 mm
